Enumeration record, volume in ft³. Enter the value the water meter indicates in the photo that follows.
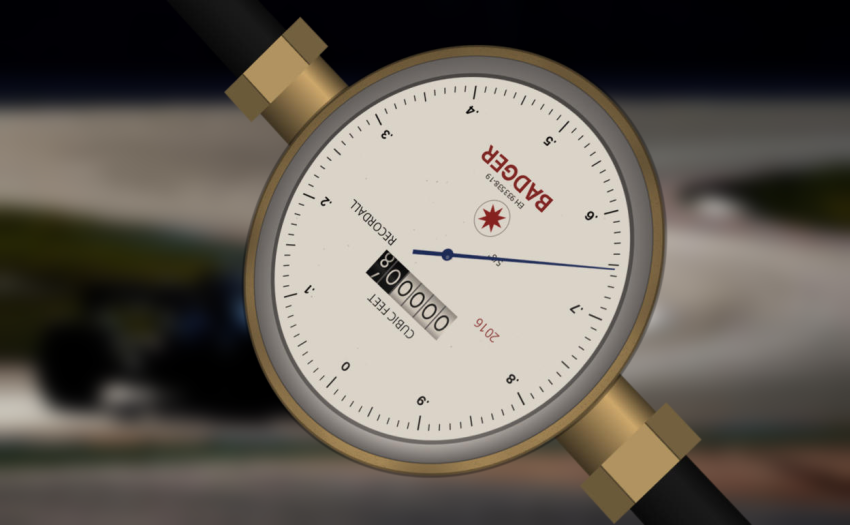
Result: 7.65 ft³
